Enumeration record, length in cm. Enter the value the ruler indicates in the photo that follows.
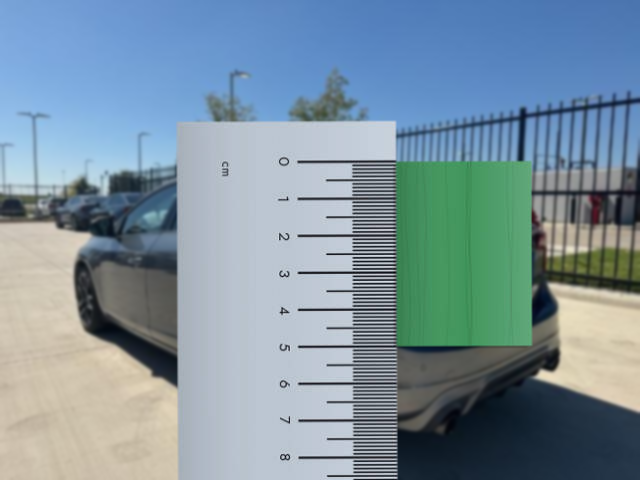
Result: 5 cm
